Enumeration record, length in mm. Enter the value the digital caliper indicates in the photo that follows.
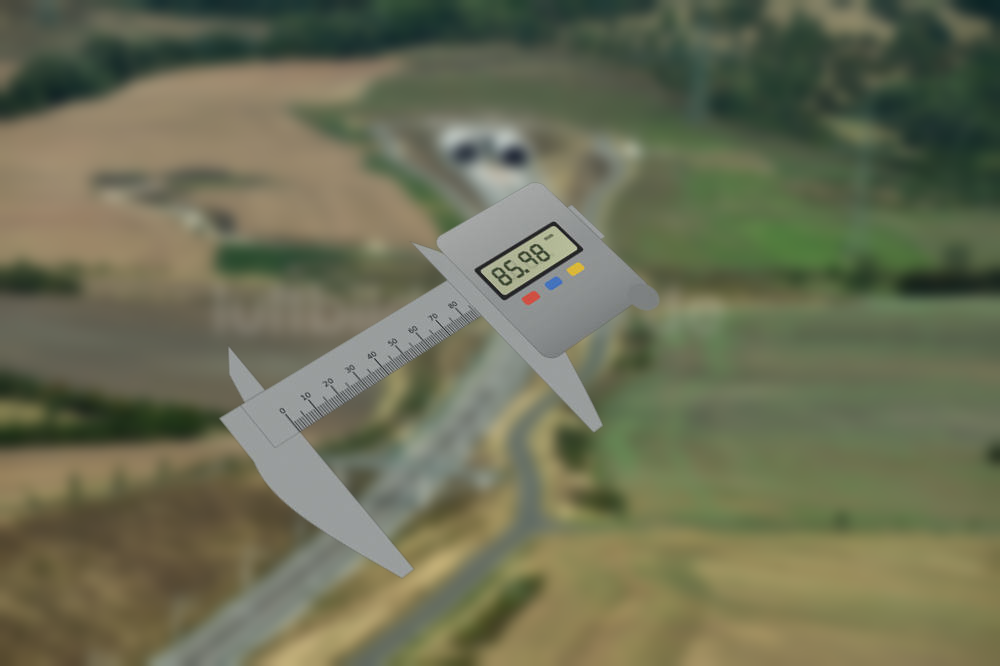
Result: 85.98 mm
